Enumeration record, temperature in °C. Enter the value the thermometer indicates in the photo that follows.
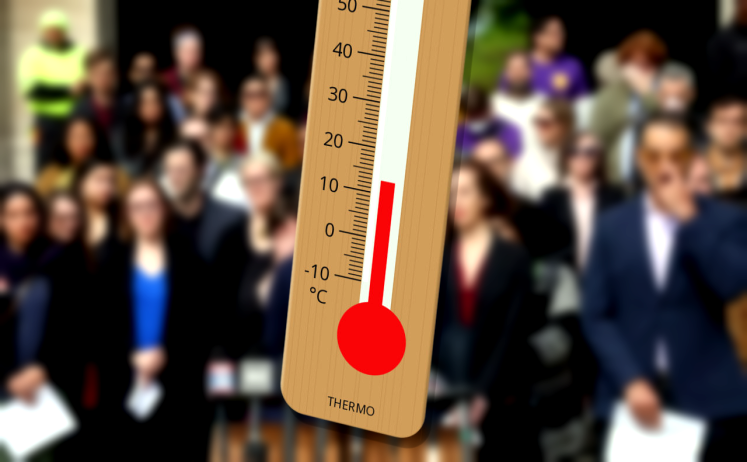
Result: 13 °C
